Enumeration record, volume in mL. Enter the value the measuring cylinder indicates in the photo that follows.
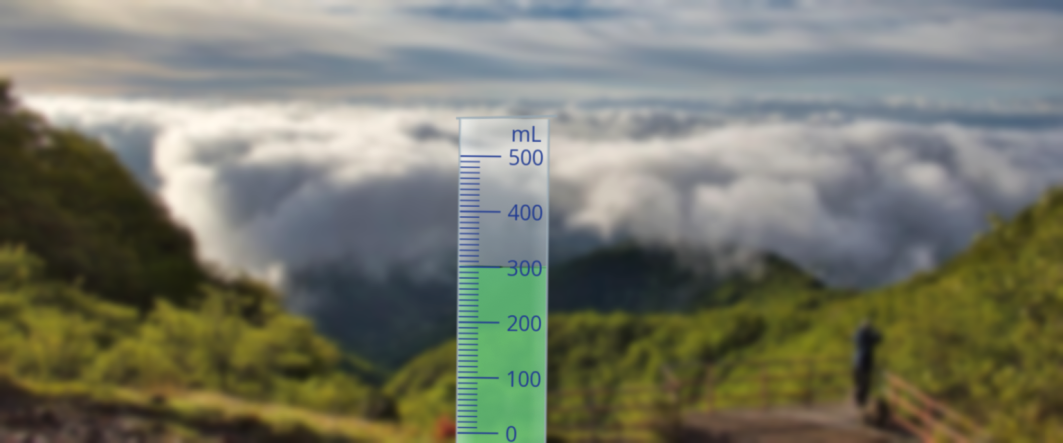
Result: 300 mL
